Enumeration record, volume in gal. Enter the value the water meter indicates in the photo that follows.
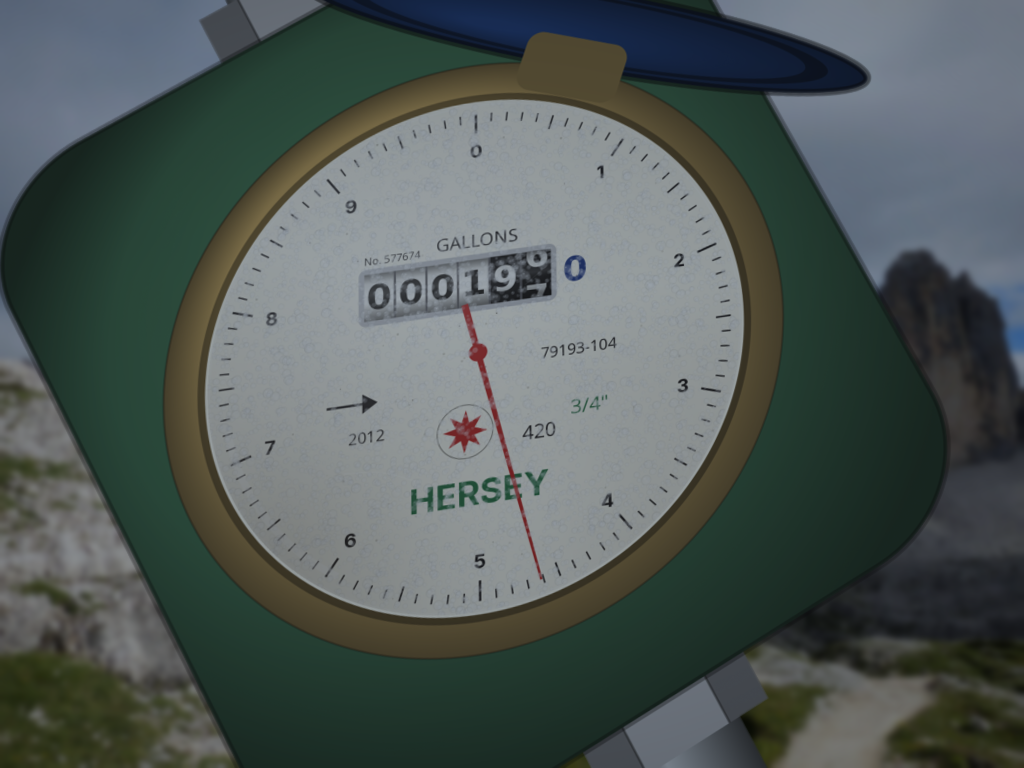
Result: 1964.6 gal
